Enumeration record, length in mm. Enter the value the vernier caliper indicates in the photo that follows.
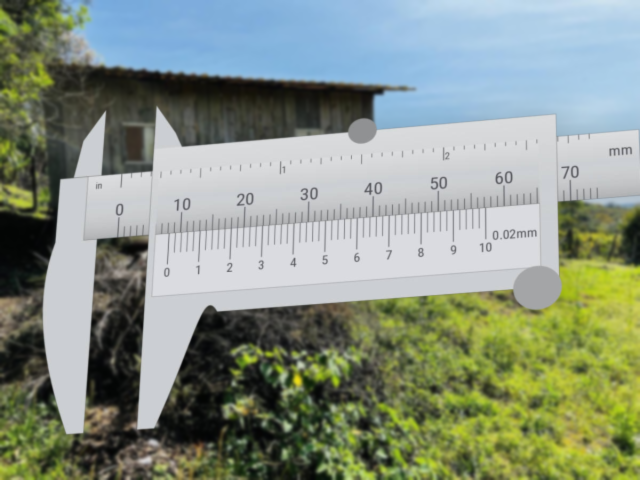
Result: 8.2 mm
